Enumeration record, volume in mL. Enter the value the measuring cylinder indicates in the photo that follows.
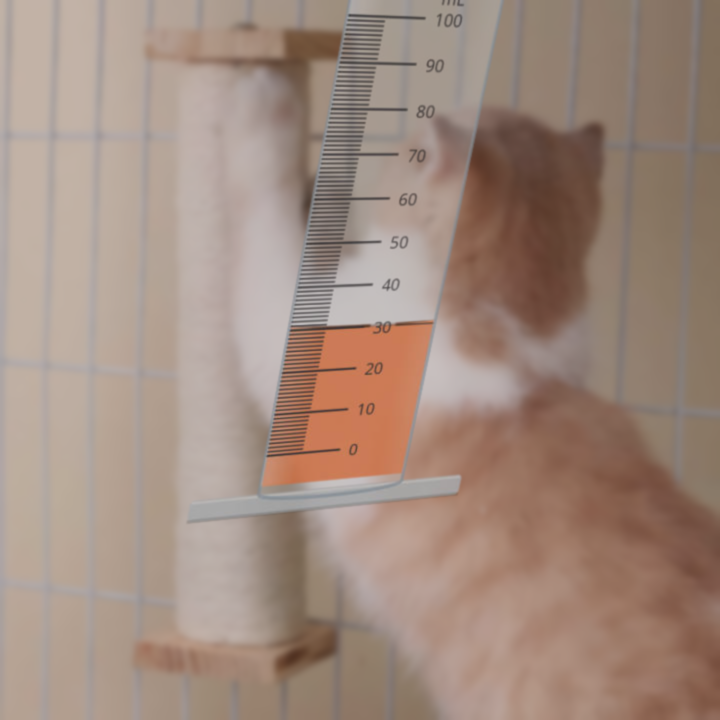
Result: 30 mL
